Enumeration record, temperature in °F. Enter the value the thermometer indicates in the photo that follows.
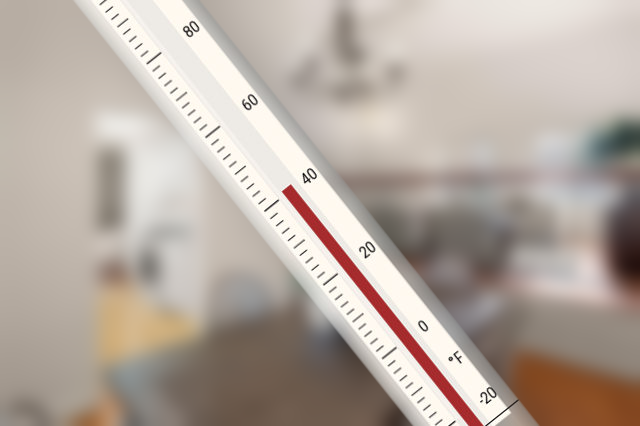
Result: 41 °F
